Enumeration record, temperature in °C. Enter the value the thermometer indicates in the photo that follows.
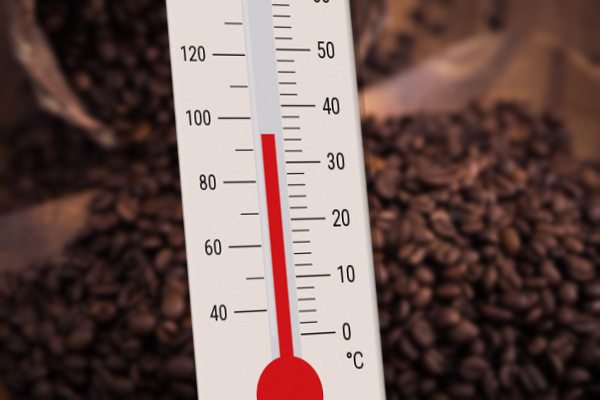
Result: 35 °C
